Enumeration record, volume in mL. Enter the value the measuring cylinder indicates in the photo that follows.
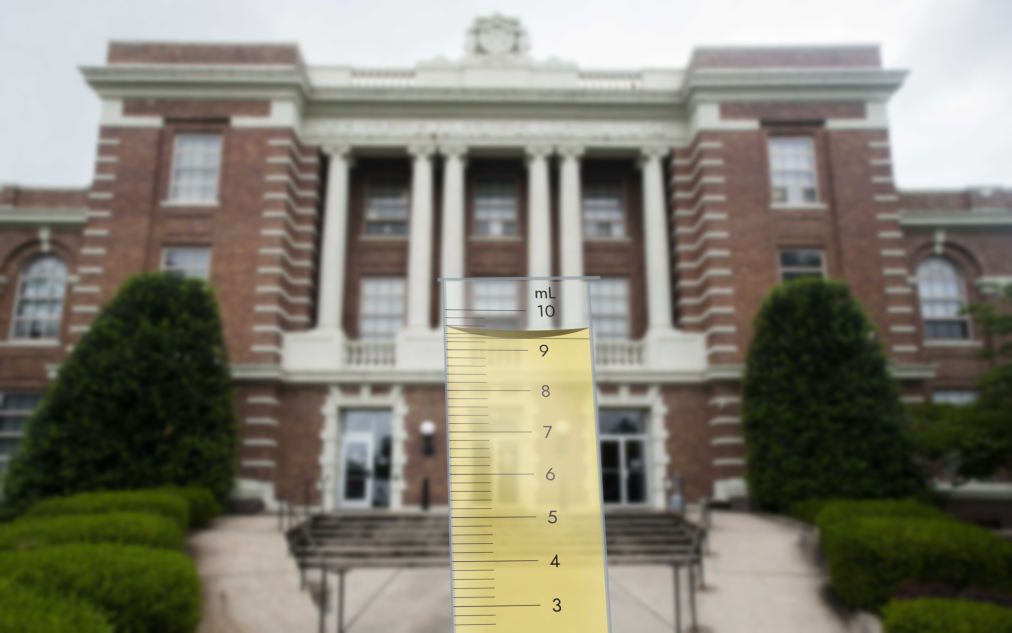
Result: 9.3 mL
